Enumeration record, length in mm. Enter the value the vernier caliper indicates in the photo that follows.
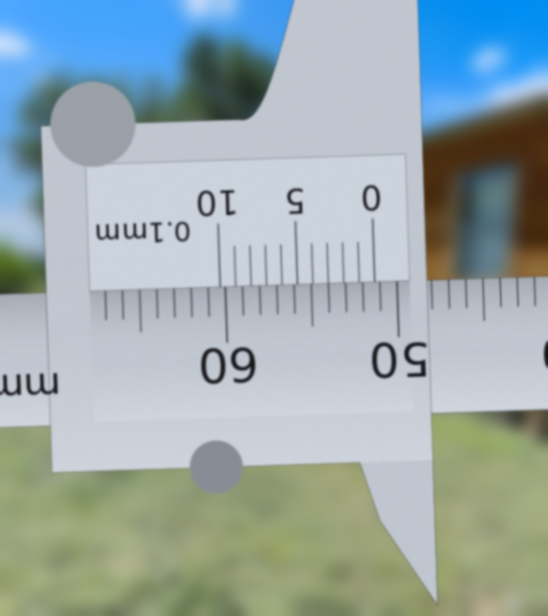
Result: 51.3 mm
